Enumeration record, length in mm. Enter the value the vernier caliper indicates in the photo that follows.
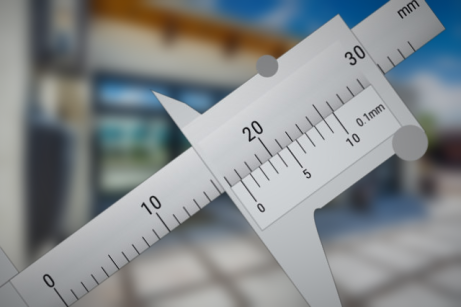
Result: 16.9 mm
